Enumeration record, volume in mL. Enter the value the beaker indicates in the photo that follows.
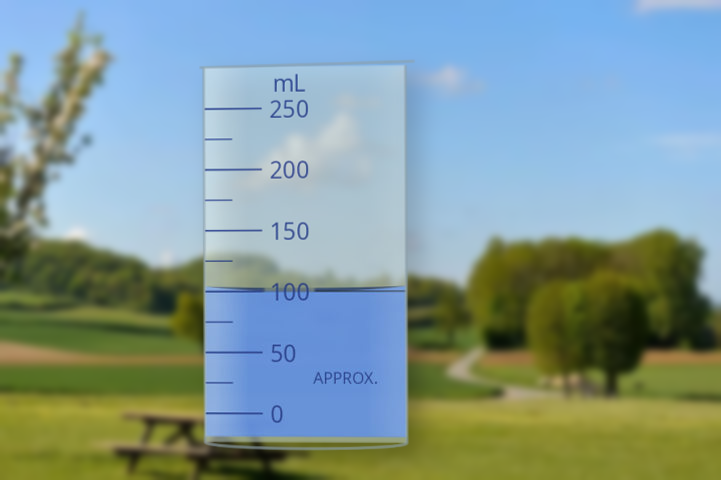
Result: 100 mL
